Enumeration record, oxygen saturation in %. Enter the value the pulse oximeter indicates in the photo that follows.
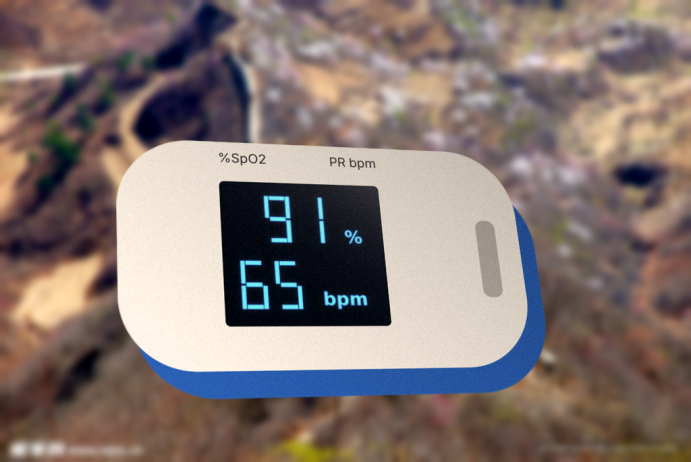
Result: 91 %
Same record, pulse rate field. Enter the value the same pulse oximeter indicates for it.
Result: 65 bpm
